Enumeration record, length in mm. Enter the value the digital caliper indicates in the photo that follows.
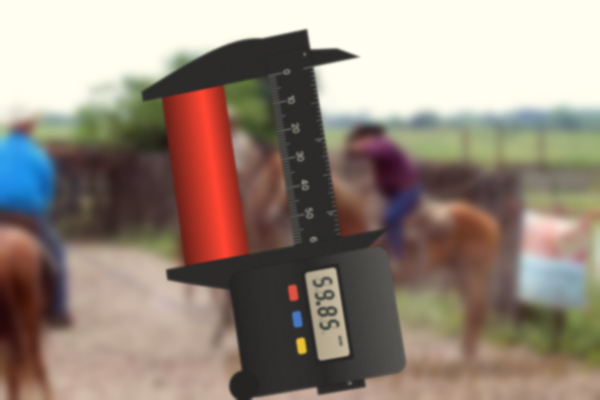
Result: 59.85 mm
